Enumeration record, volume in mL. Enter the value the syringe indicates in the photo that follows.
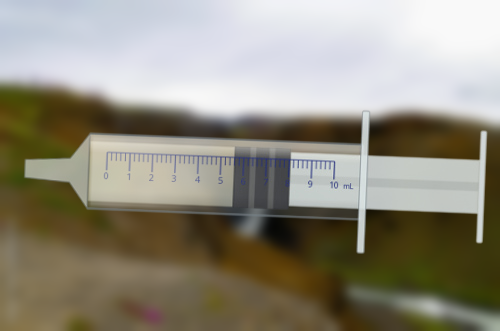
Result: 5.6 mL
